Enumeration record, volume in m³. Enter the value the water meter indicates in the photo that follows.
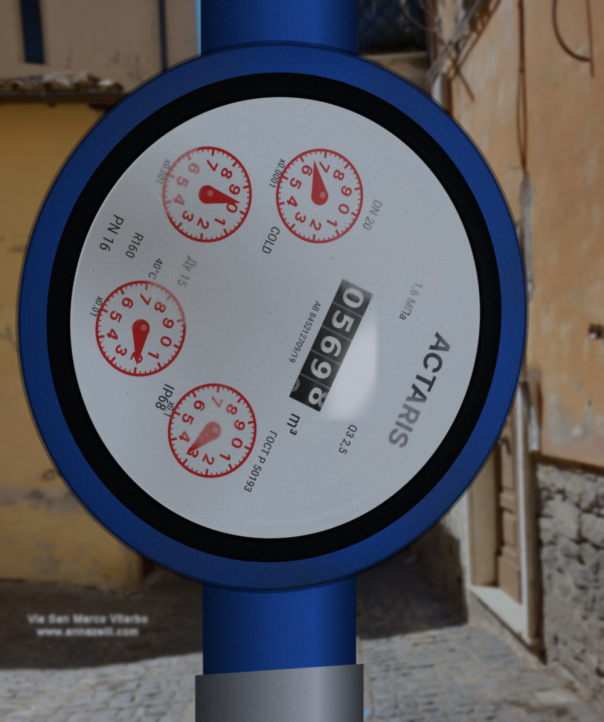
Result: 5698.3196 m³
